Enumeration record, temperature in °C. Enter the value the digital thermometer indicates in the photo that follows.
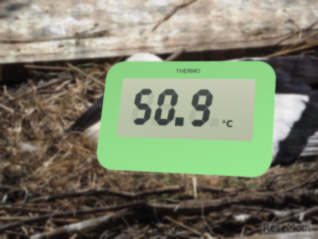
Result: 50.9 °C
